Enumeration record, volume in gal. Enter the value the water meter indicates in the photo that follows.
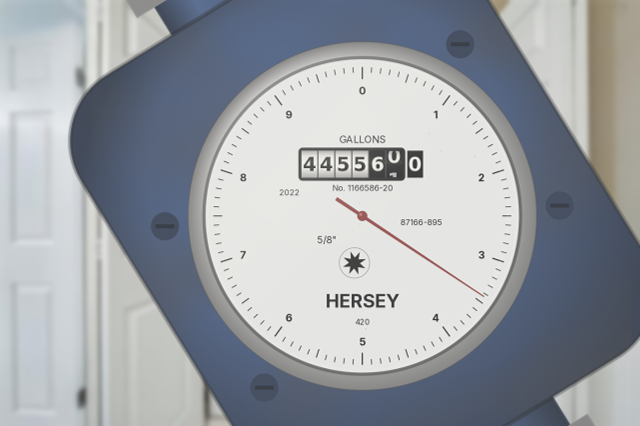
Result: 4455603.4 gal
